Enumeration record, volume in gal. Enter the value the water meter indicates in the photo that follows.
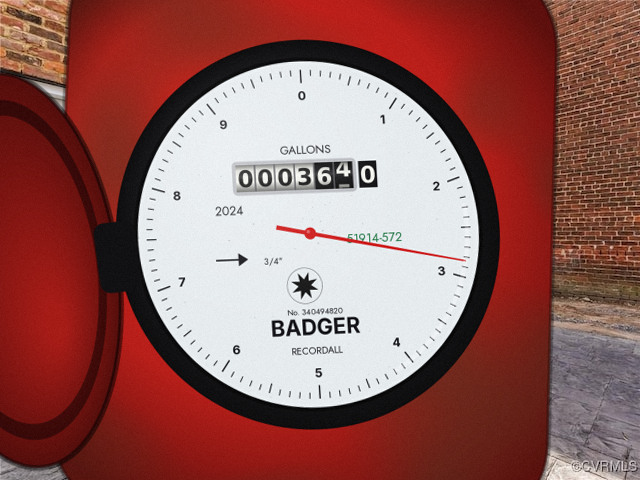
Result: 3642.8 gal
